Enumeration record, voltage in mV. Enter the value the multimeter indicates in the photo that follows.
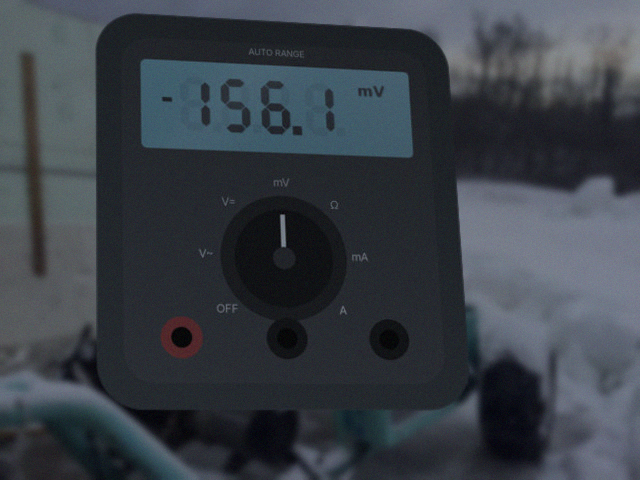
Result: -156.1 mV
